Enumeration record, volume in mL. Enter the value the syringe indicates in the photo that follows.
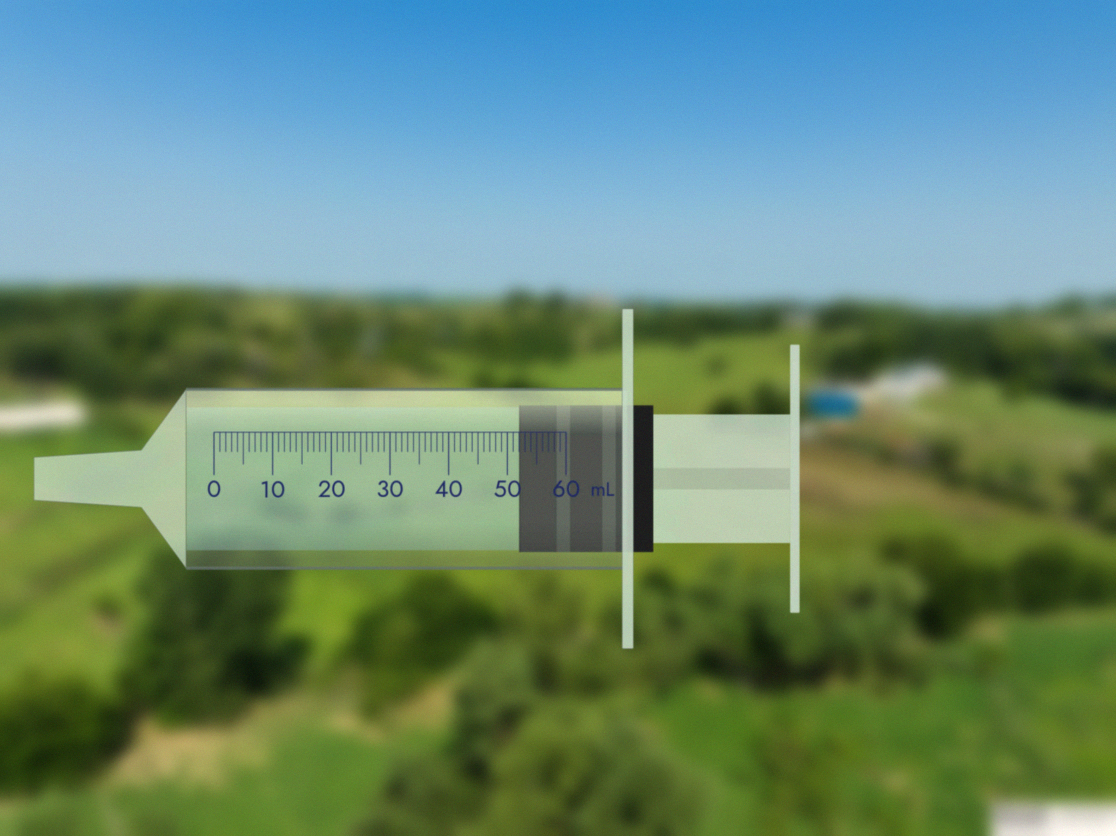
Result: 52 mL
